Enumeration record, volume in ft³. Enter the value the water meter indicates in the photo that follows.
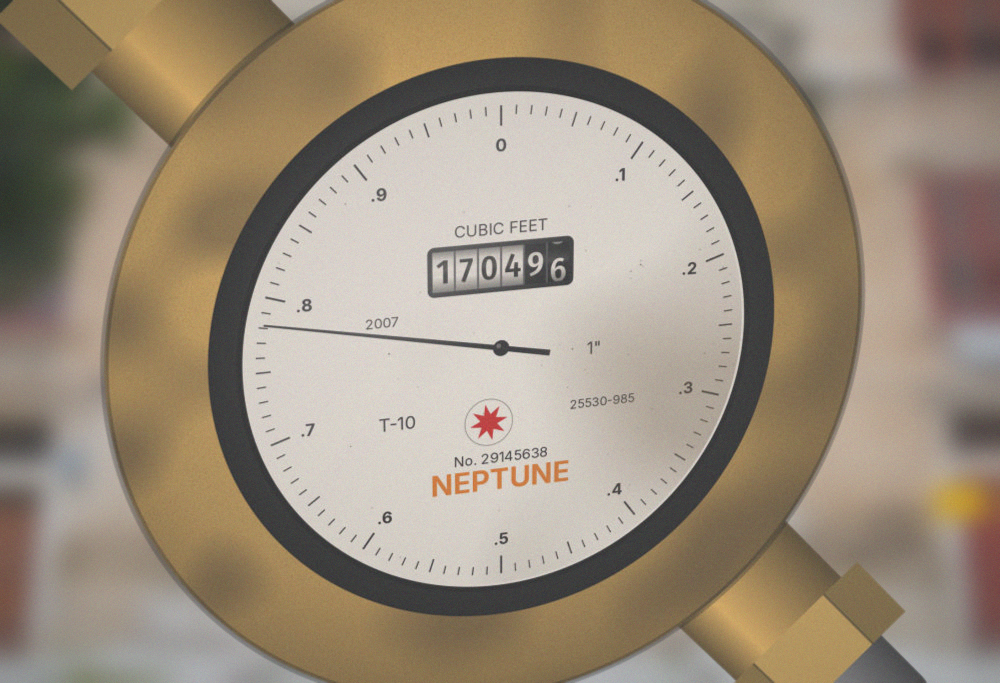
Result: 170495.78 ft³
